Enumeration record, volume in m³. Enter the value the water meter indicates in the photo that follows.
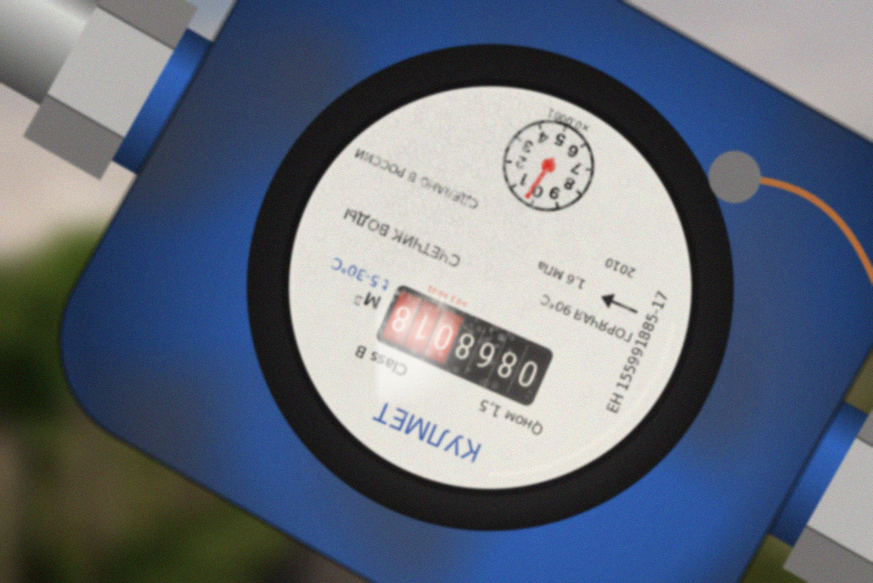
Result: 868.0180 m³
